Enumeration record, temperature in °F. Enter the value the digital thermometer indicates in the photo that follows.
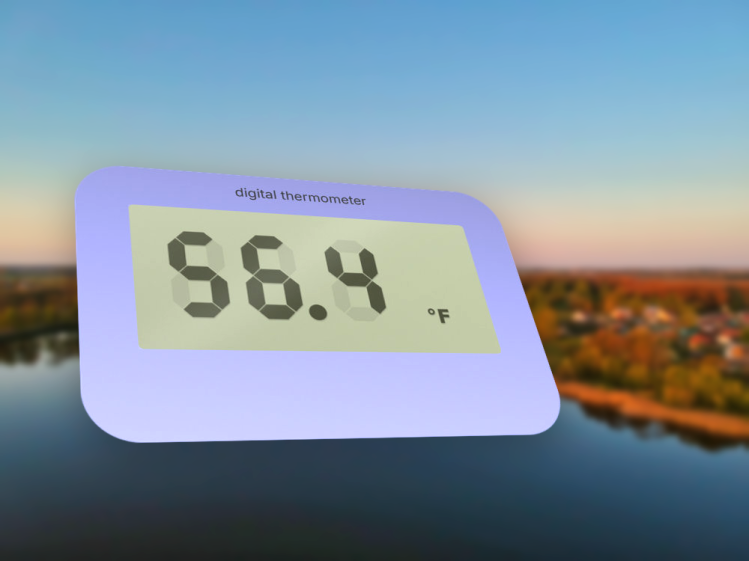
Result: 56.4 °F
